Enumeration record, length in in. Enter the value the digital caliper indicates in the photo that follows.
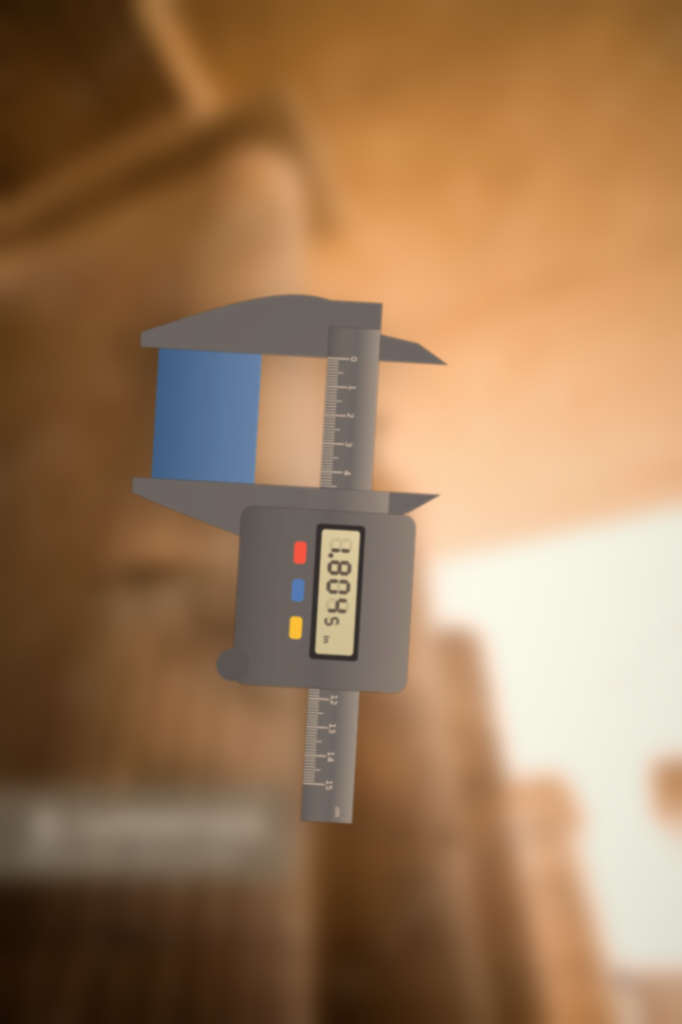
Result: 1.8045 in
